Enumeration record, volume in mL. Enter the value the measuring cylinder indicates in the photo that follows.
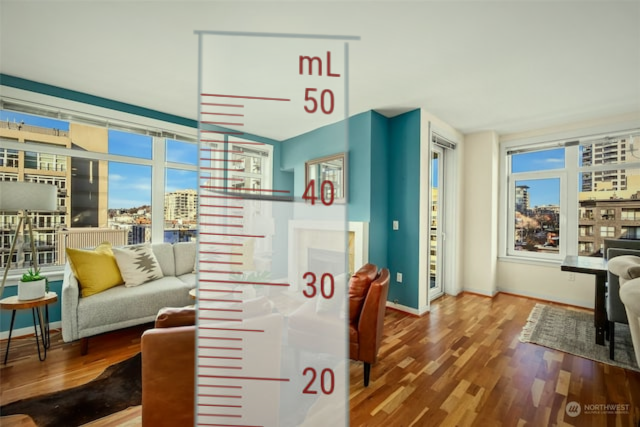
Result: 39 mL
